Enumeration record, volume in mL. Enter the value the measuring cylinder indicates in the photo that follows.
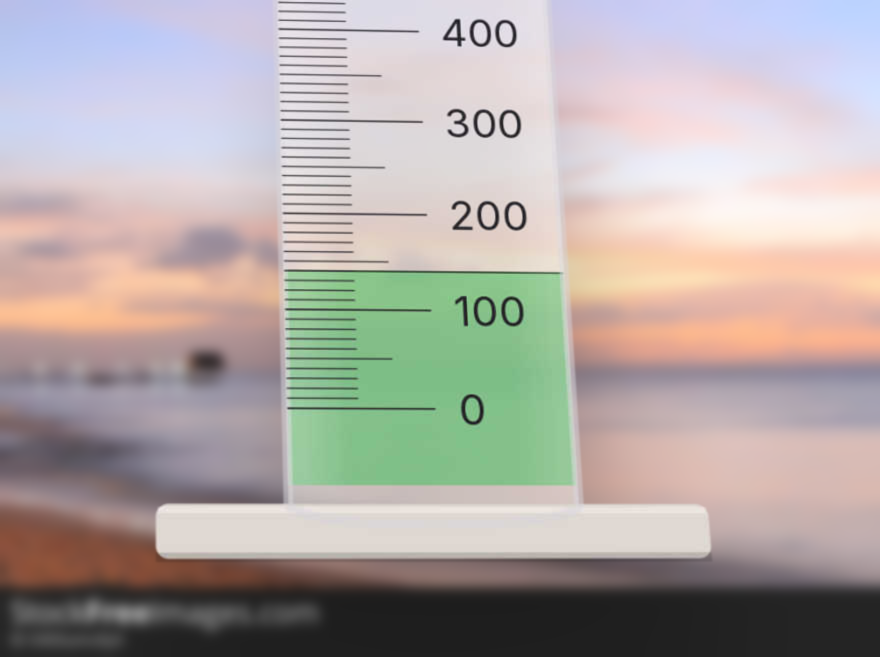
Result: 140 mL
